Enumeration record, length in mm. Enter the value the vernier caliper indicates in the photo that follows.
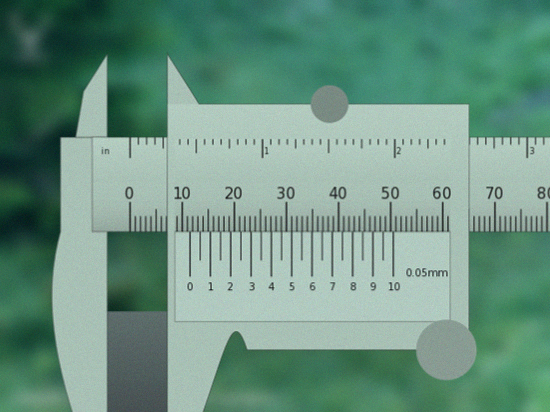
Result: 11.5 mm
